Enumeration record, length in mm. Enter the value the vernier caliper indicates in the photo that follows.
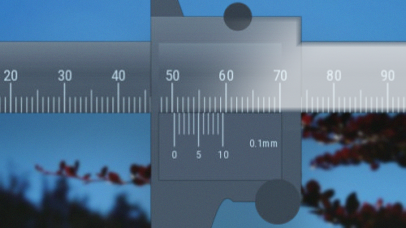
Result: 50.4 mm
